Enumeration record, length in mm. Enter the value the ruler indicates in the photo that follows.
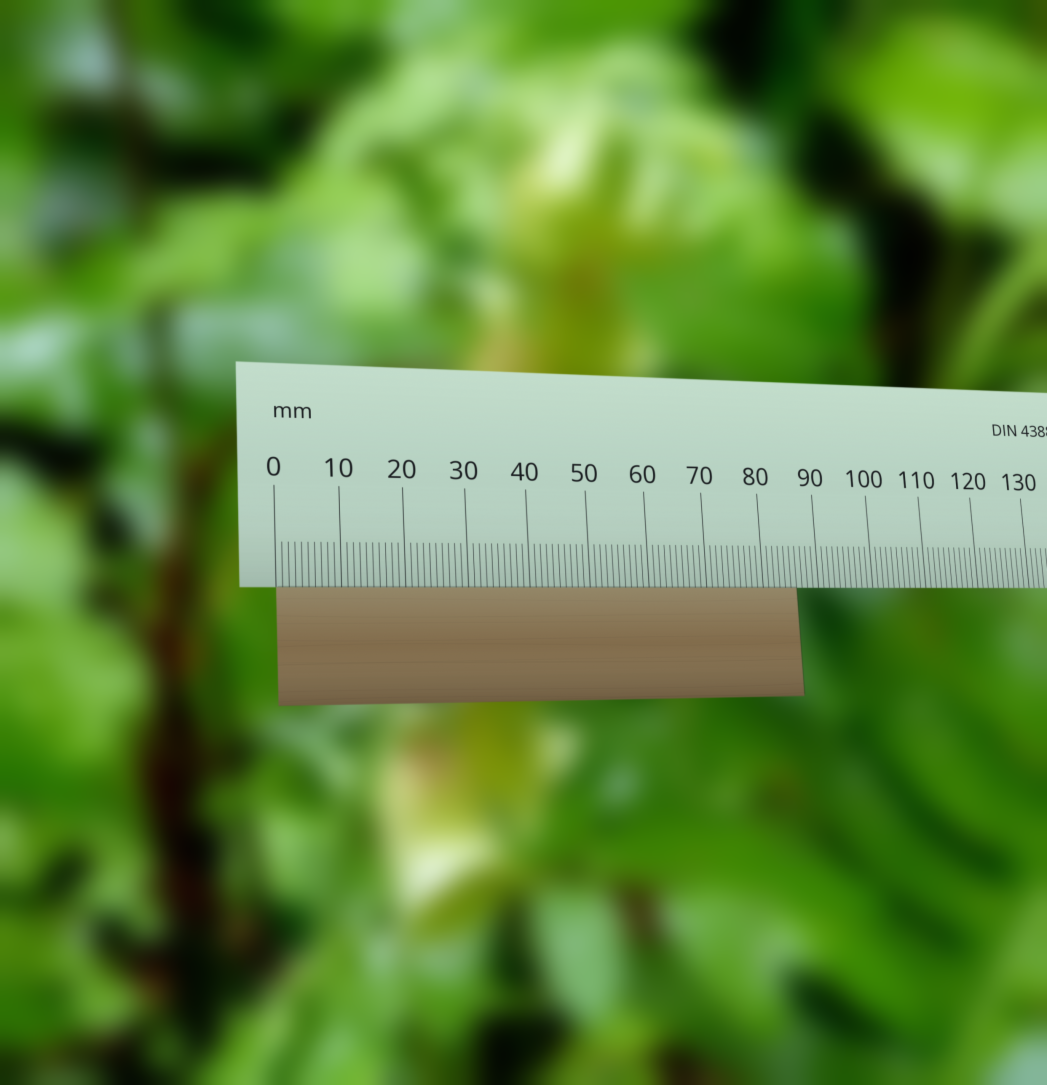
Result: 86 mm
